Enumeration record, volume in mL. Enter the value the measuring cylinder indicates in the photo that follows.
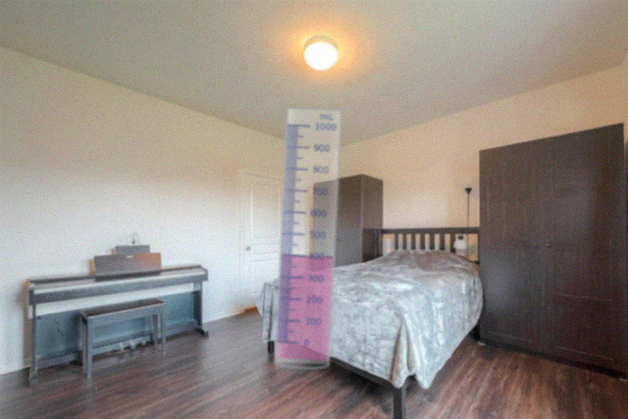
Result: 400 mL
